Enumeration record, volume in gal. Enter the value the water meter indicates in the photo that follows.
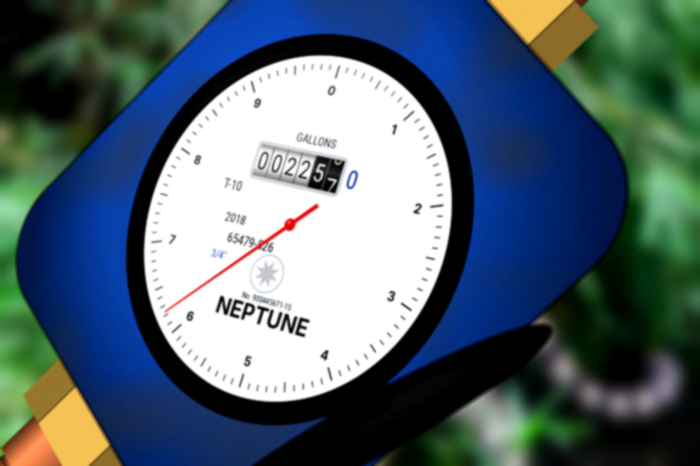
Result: 22566.2 gal
